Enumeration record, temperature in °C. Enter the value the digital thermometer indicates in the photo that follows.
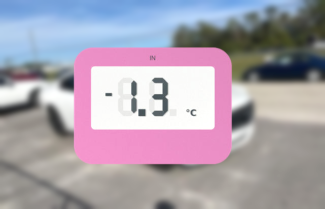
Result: -1.3 °C
